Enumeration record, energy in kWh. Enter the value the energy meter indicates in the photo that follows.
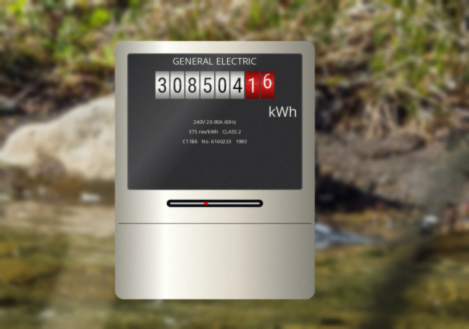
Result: 308504.16 kWh
